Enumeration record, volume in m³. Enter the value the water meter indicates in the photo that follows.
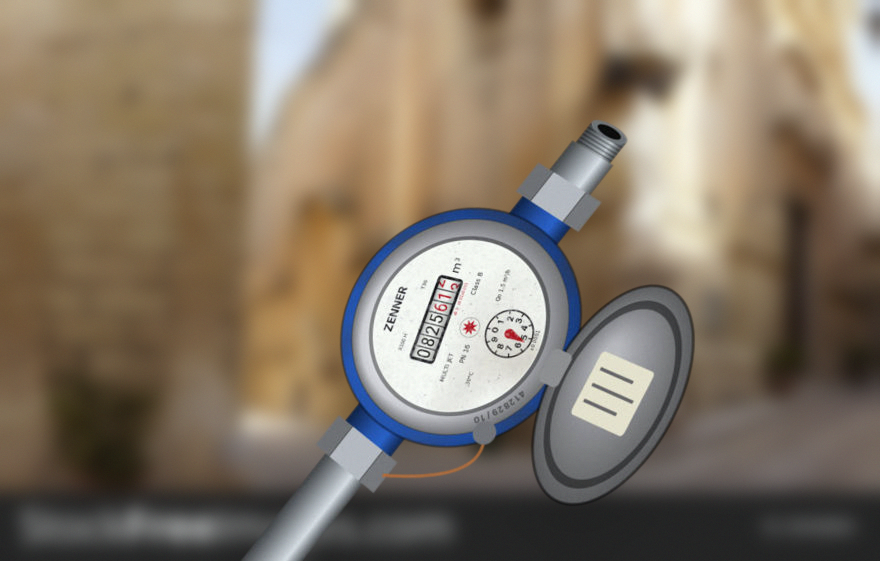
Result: 825.6125 m³
